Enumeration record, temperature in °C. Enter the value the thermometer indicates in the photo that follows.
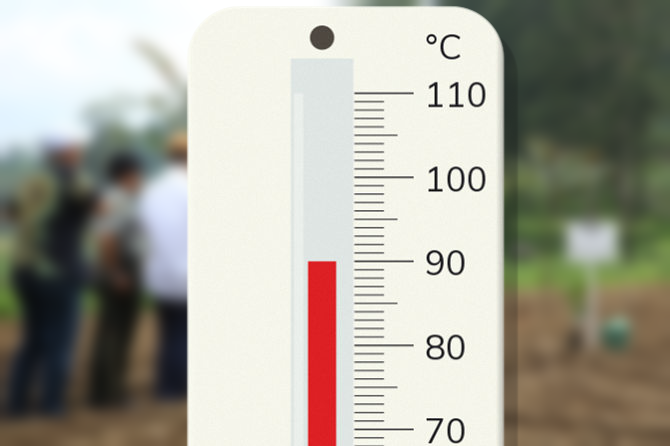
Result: 90 °C
